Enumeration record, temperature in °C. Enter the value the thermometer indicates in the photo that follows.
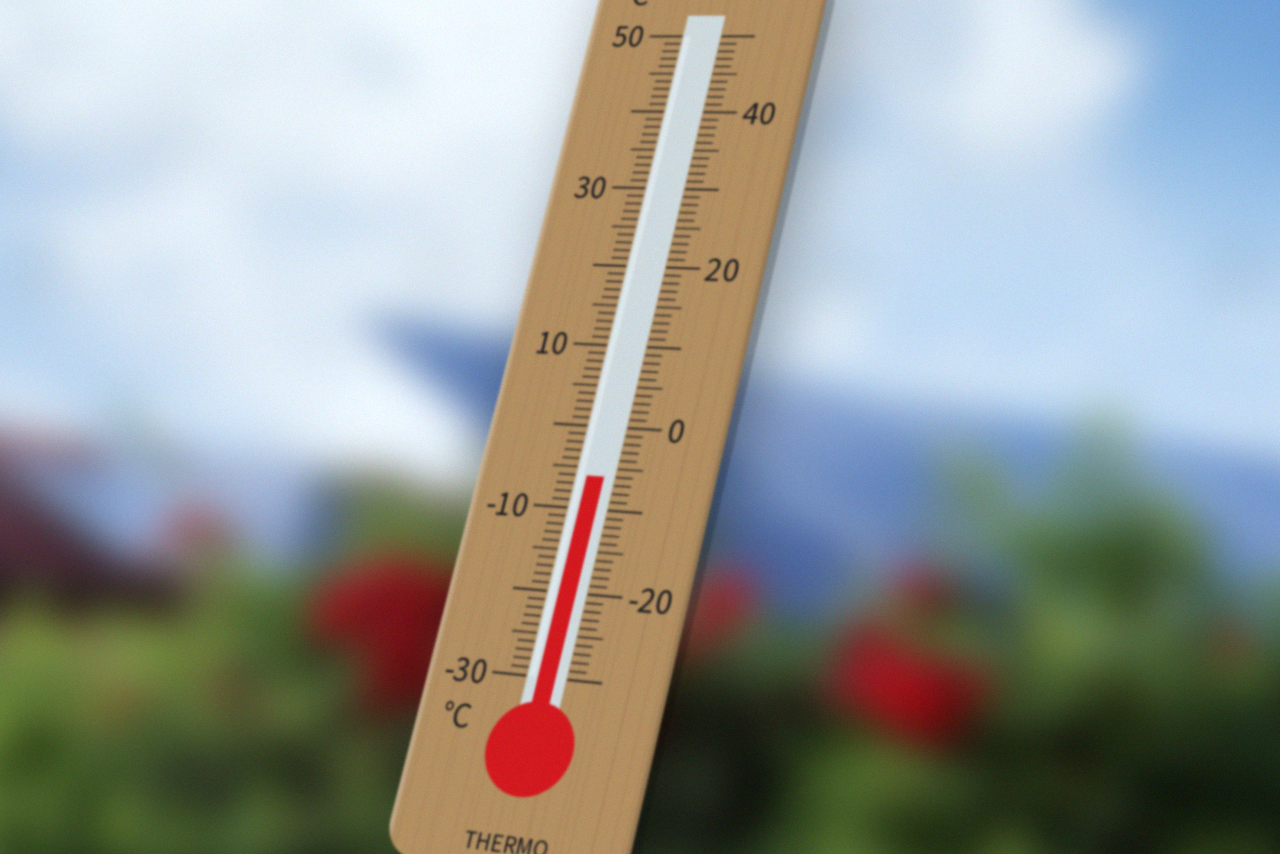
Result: -6 °C
